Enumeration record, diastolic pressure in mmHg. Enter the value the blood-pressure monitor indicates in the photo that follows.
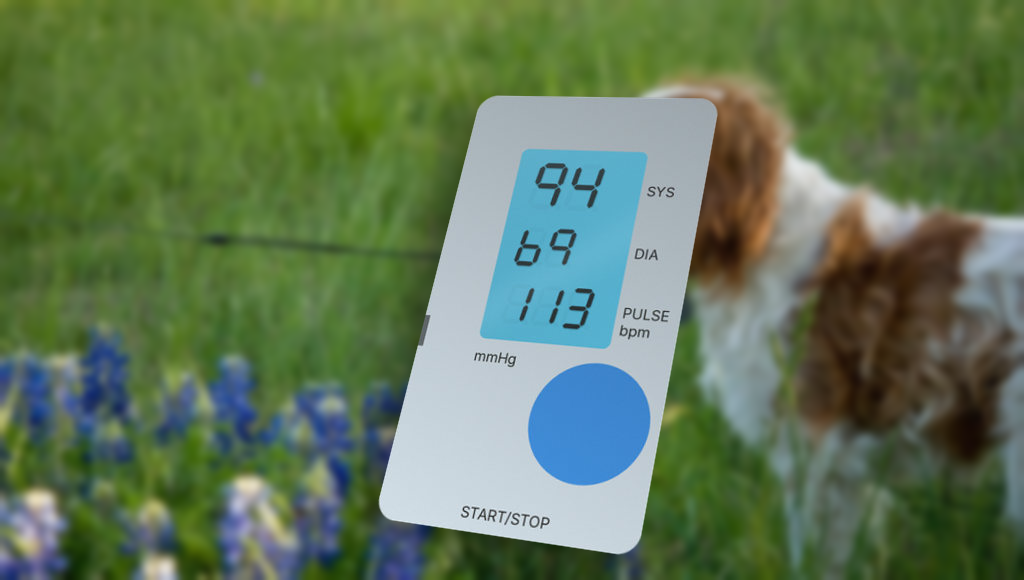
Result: 69 mmHg
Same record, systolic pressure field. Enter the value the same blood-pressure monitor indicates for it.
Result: 94 mmHg
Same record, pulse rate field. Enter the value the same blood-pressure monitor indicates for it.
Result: 113 bpm
